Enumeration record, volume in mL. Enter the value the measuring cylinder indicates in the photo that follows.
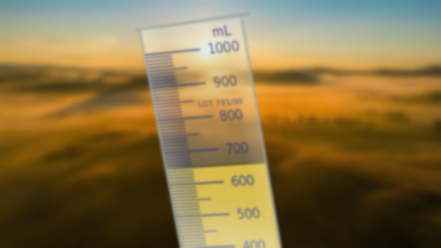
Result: 650 mL
